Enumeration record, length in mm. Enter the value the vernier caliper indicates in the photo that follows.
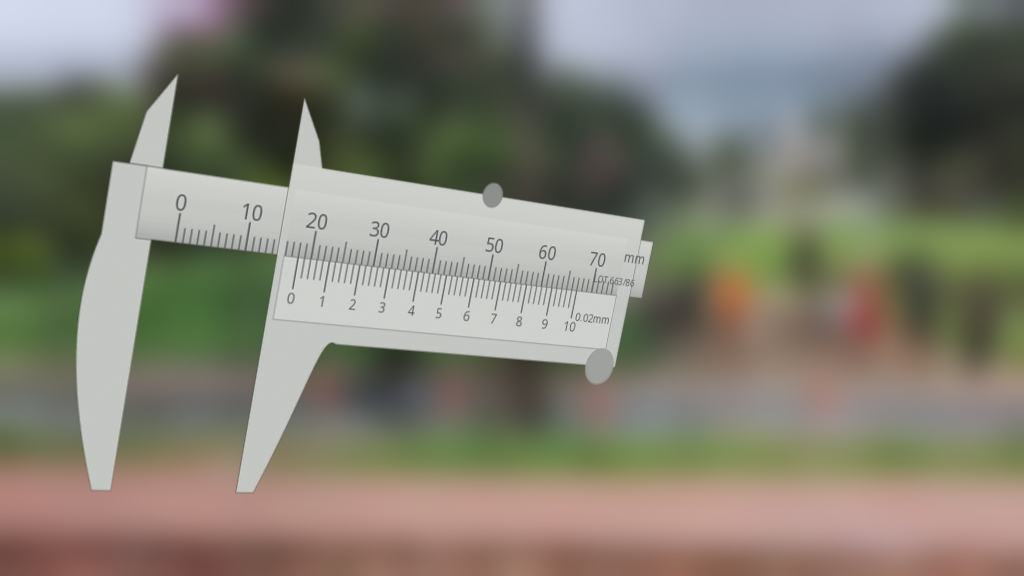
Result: 18.0 mm
